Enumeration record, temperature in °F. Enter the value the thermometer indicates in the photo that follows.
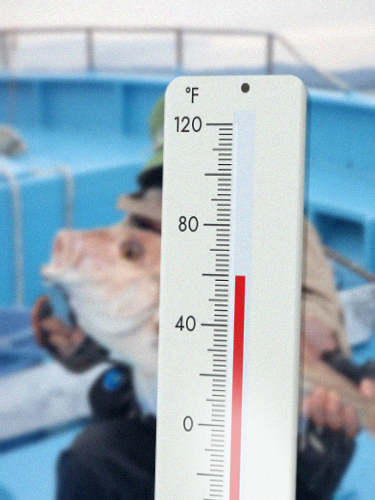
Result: 60 °F
